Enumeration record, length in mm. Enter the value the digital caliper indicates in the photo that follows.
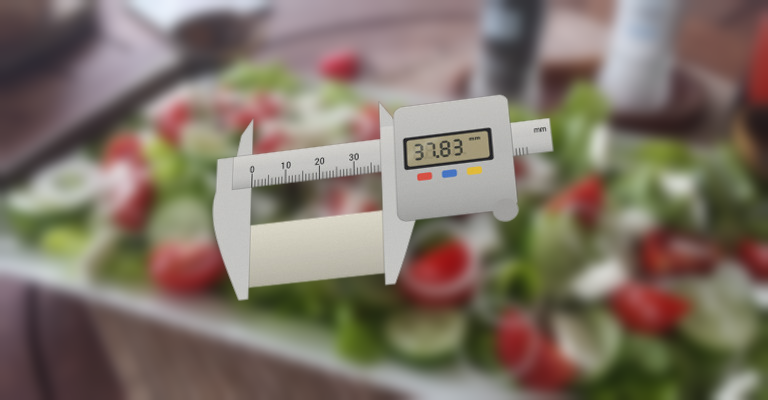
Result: 37.83 mm
